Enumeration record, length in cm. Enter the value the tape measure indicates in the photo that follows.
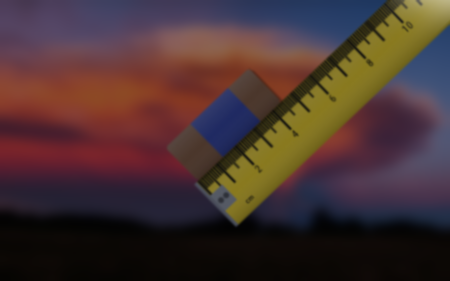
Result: 4.5 cm
